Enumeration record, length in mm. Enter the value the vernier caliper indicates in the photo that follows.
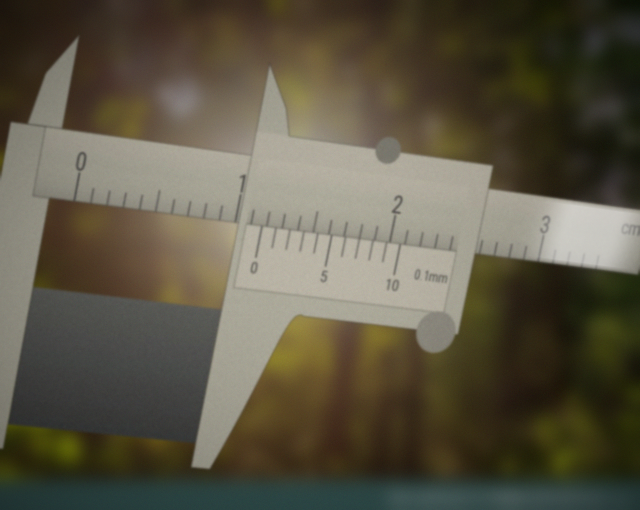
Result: 11.7 mm
